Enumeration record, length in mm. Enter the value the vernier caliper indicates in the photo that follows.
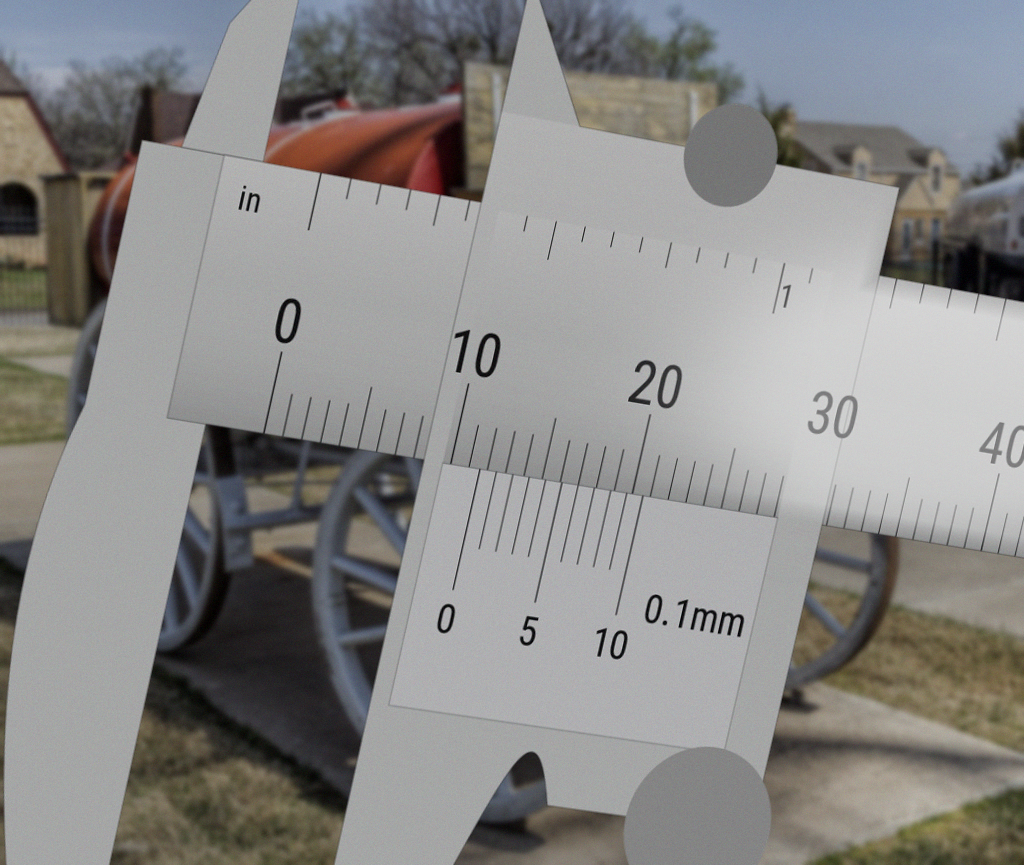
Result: 11.6 mm
